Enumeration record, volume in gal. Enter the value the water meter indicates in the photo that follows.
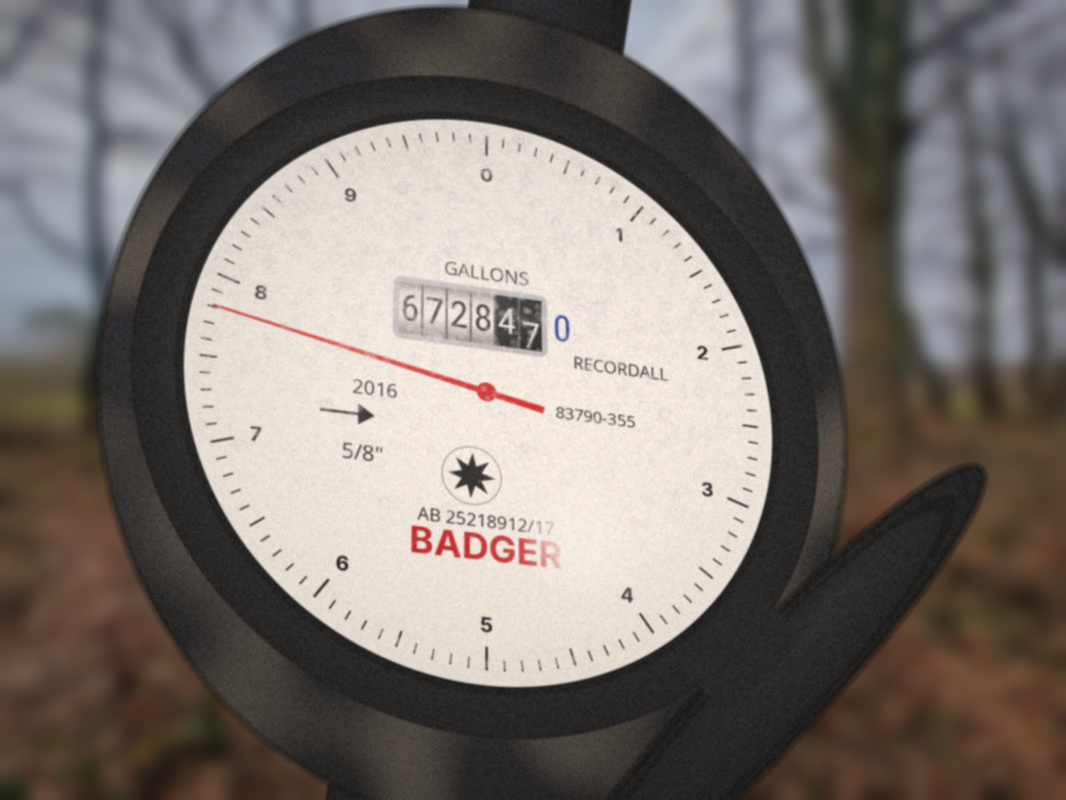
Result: 6728467.8 gal
